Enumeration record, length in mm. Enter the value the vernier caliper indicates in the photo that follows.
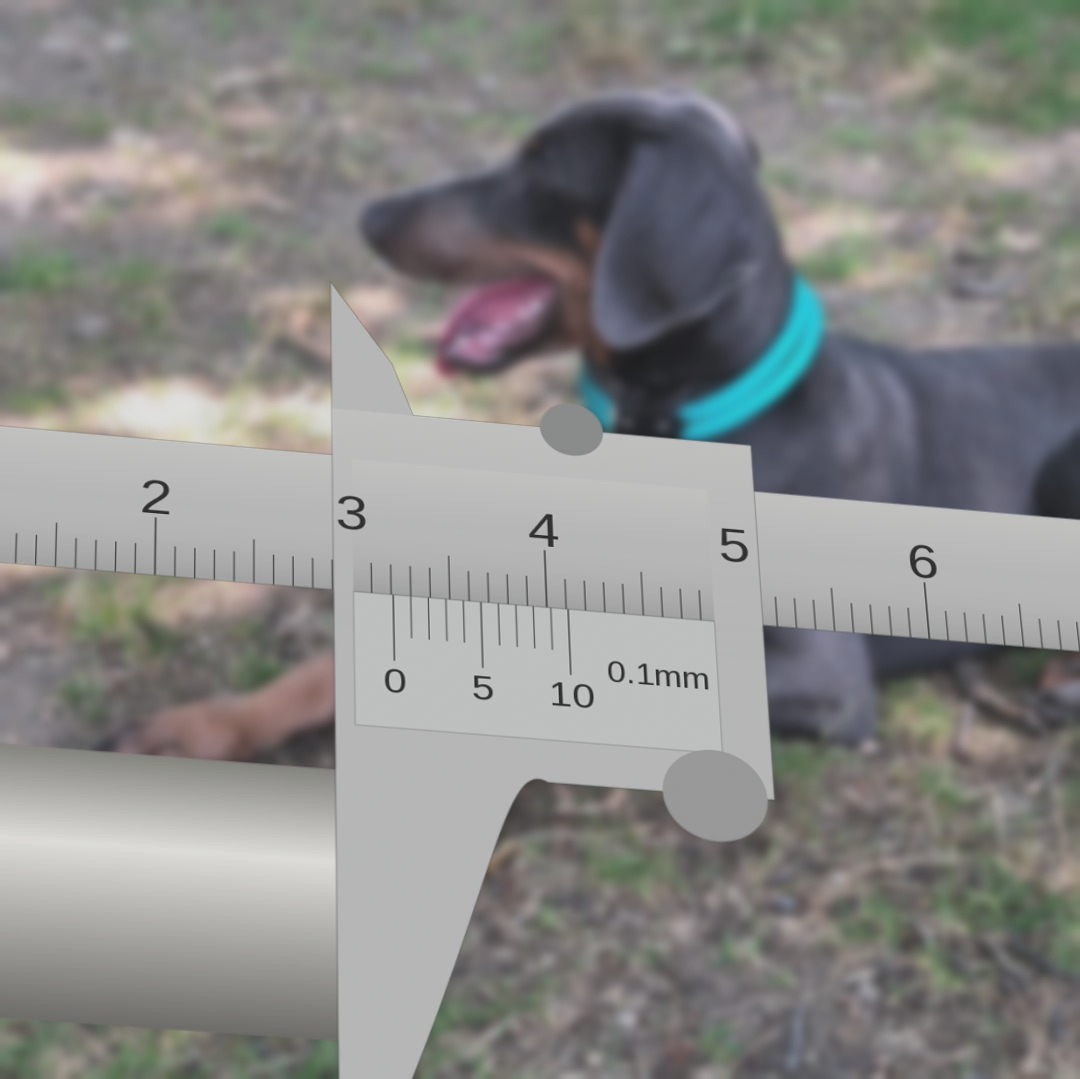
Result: 32.1 mm
